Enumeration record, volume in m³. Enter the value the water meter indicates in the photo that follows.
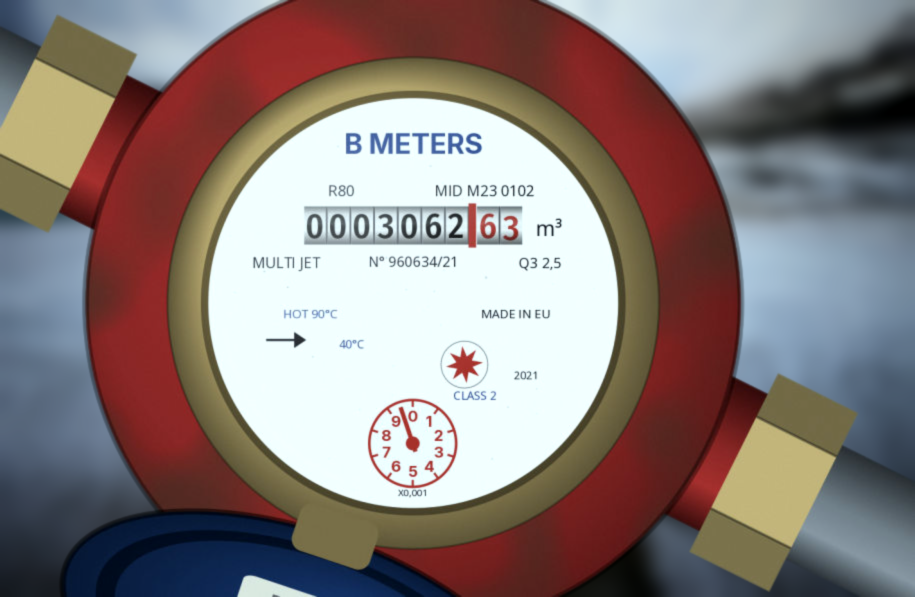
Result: 3062.629 m³
